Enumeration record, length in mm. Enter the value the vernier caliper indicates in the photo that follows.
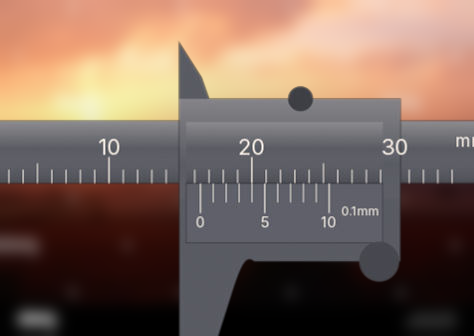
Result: 16.4 mm
